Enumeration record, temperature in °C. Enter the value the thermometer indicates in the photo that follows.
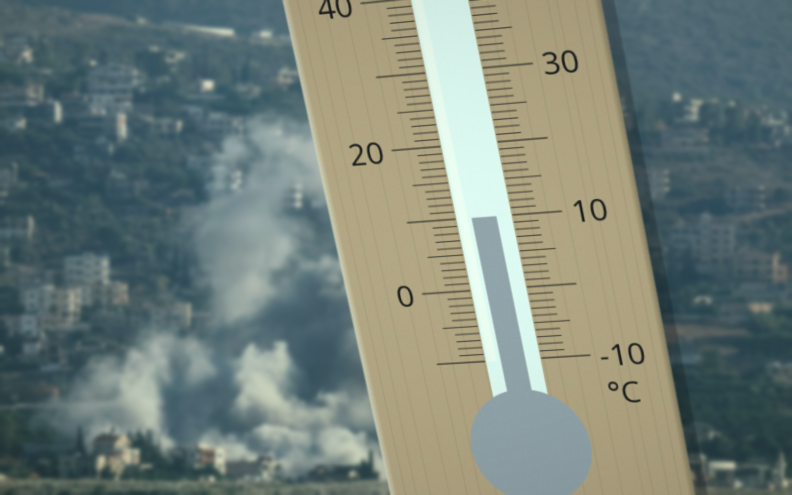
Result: 10 °C
